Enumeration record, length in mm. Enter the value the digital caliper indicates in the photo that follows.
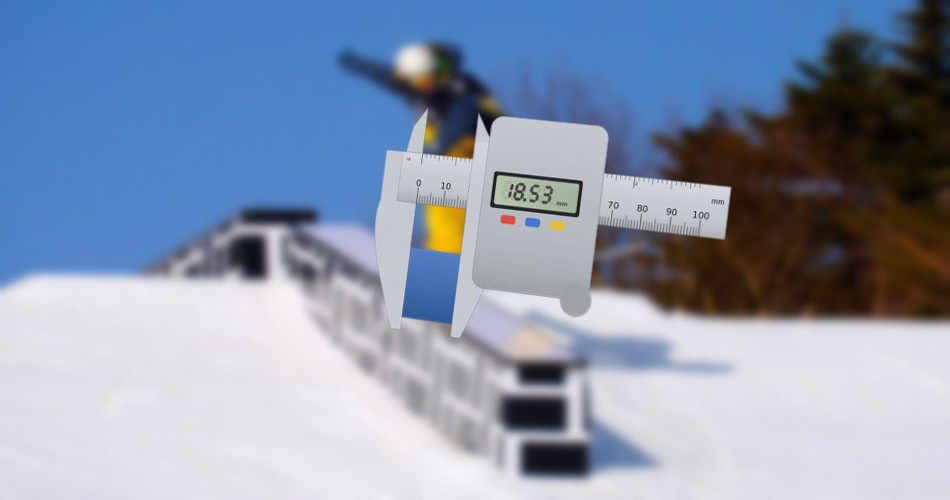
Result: 18.53 mm
